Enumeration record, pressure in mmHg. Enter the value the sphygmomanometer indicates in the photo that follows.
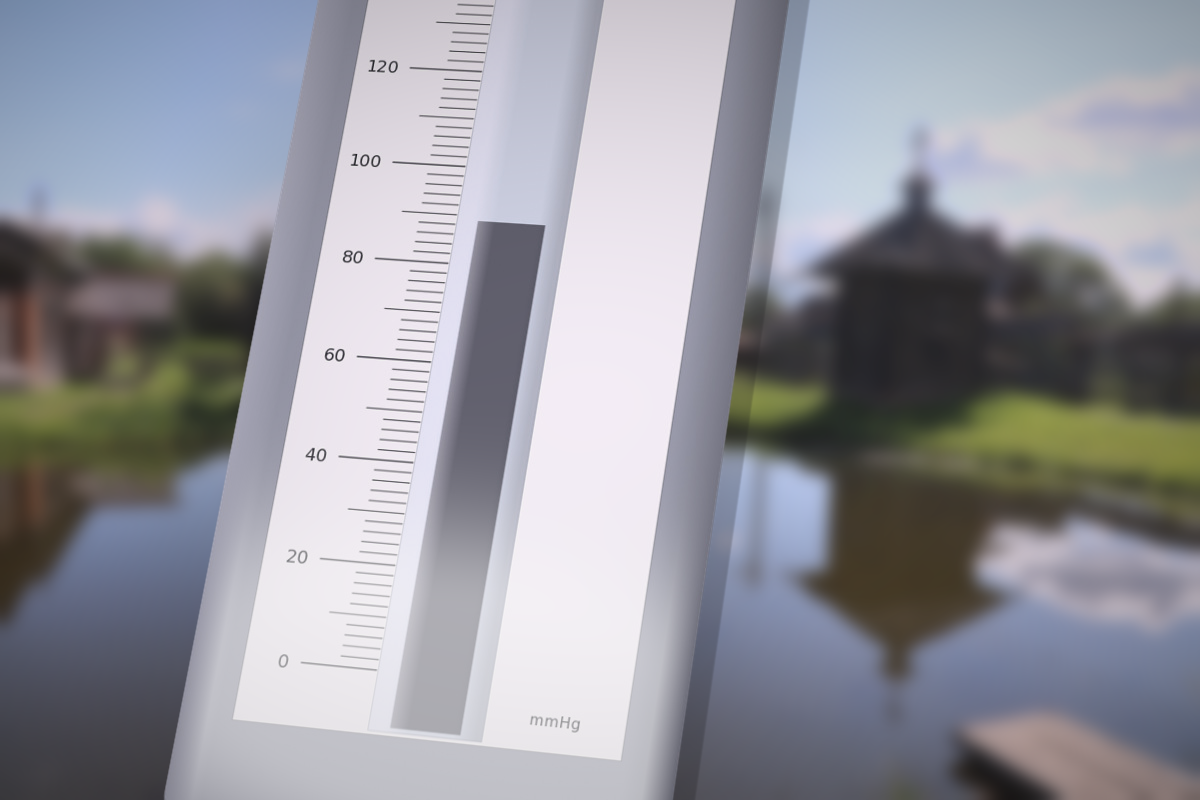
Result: 89 mmHg
